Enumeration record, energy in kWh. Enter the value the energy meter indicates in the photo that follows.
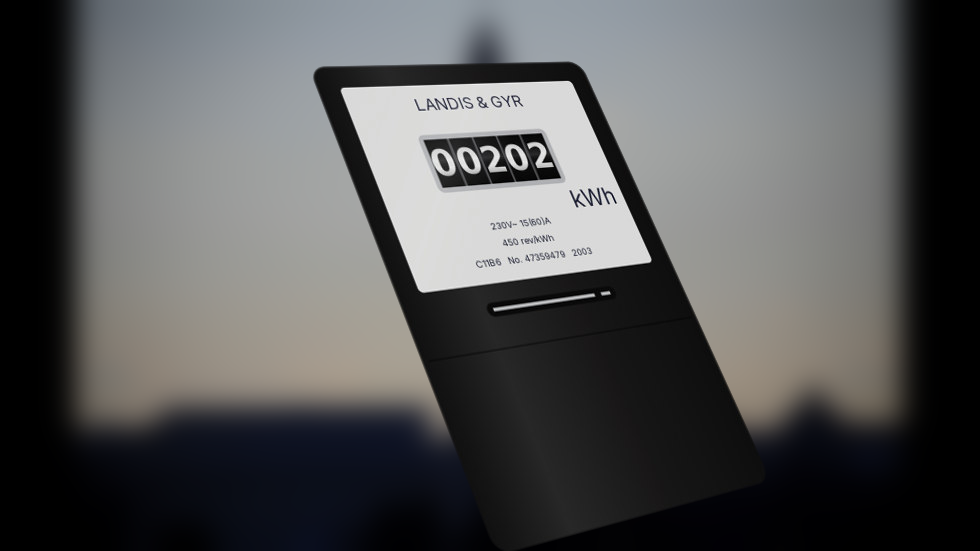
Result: 202 kWh
